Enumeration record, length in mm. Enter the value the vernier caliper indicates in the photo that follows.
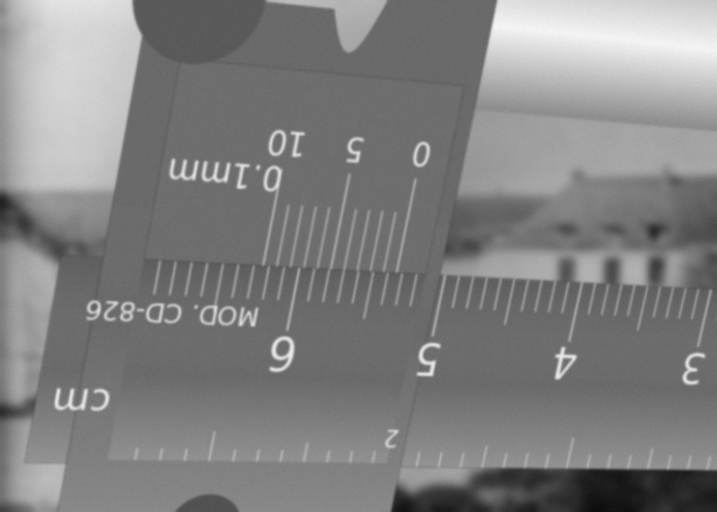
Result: 53.4 mm
